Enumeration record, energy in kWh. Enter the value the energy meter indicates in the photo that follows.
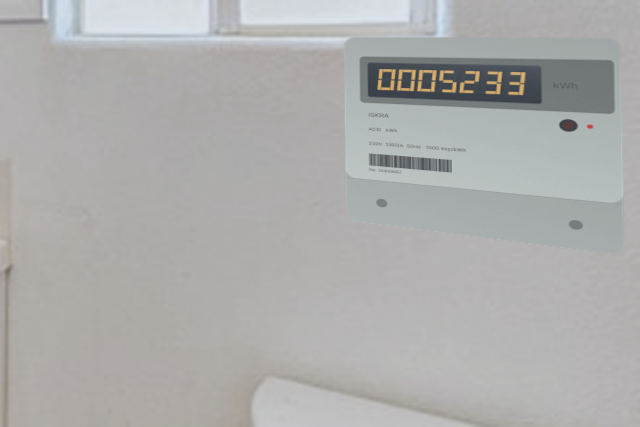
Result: 5233 kWh
